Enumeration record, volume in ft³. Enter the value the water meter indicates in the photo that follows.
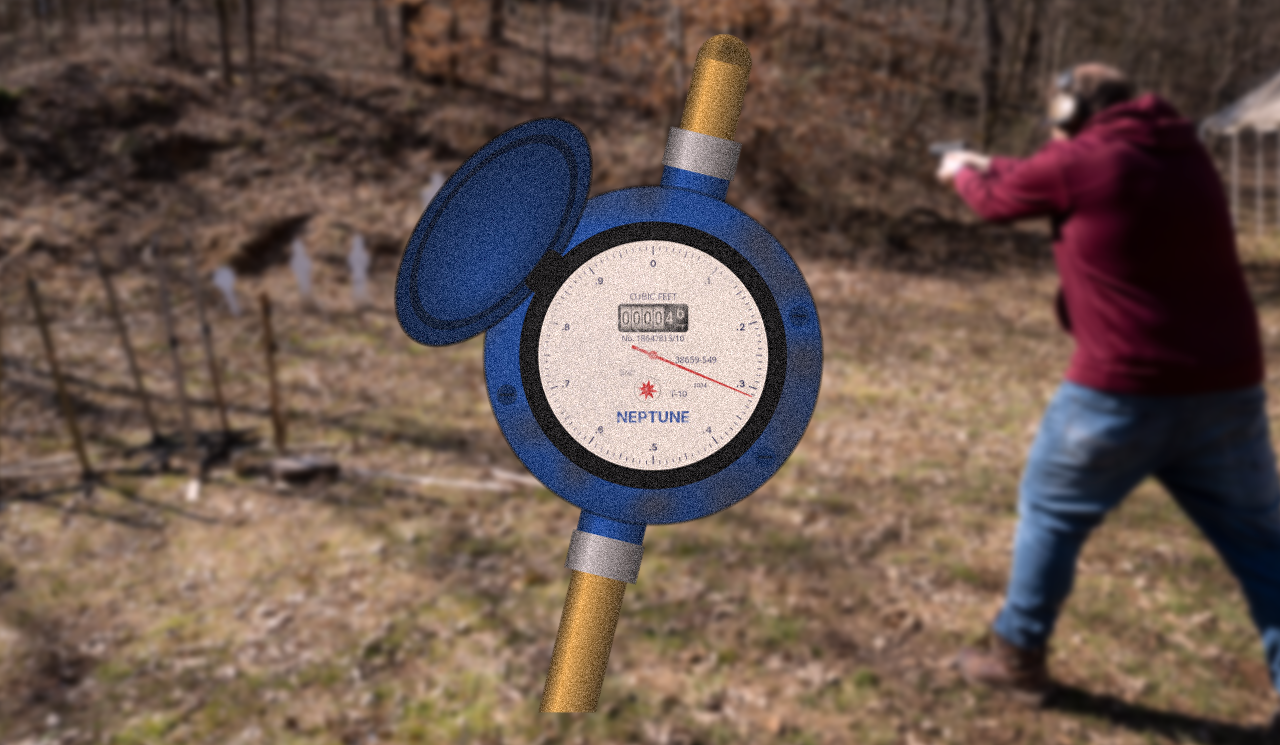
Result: 46.31 ft³
